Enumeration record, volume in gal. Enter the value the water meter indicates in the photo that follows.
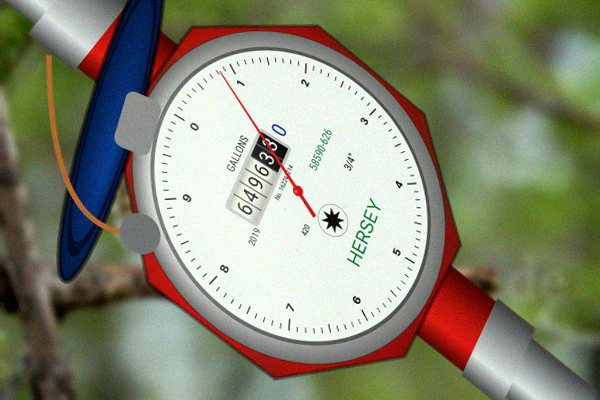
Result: 6496330.8 gal
